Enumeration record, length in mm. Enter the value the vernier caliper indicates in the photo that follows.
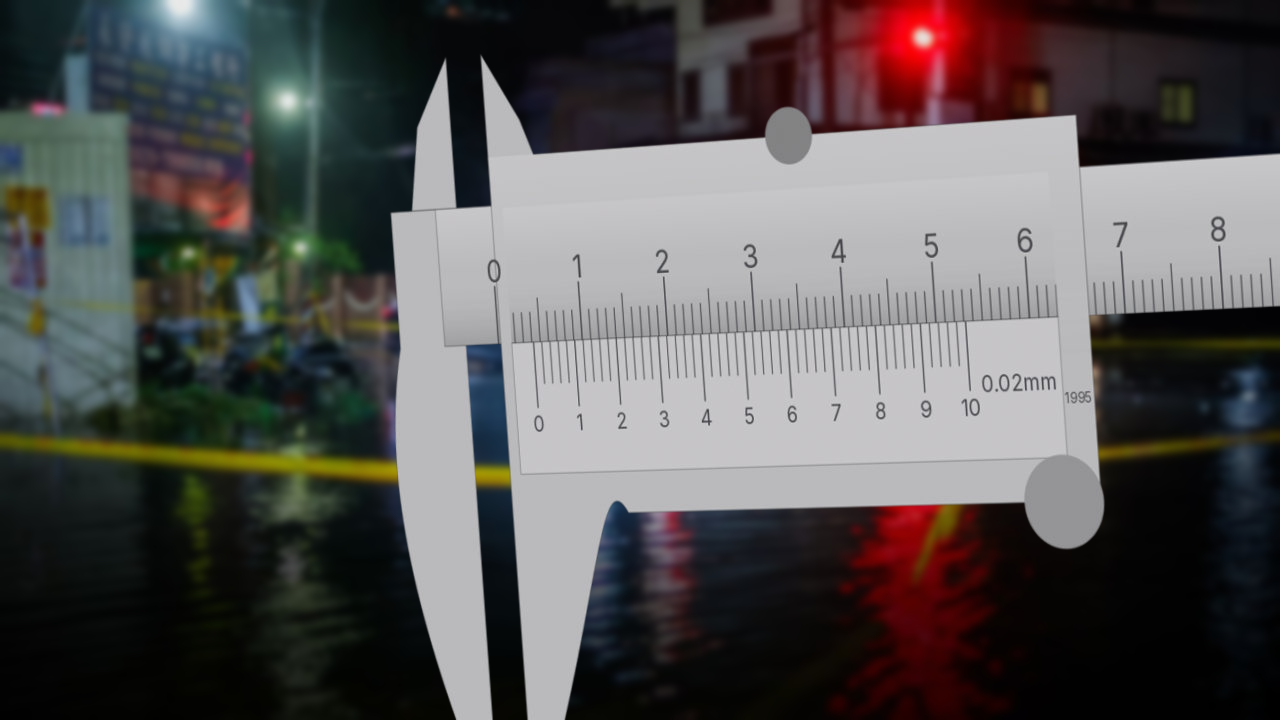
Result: 4.2 mm
